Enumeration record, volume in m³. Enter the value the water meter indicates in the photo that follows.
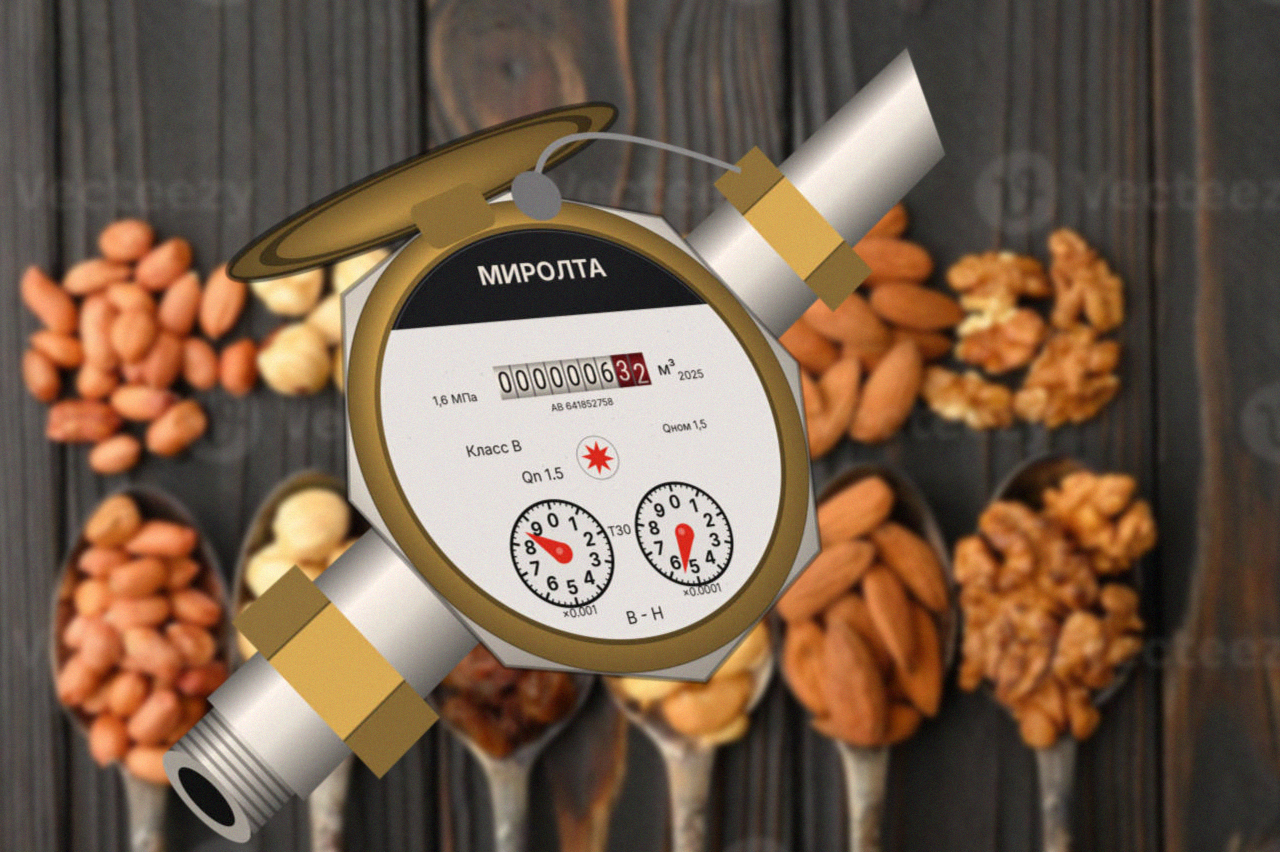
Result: 6.3185 m³
